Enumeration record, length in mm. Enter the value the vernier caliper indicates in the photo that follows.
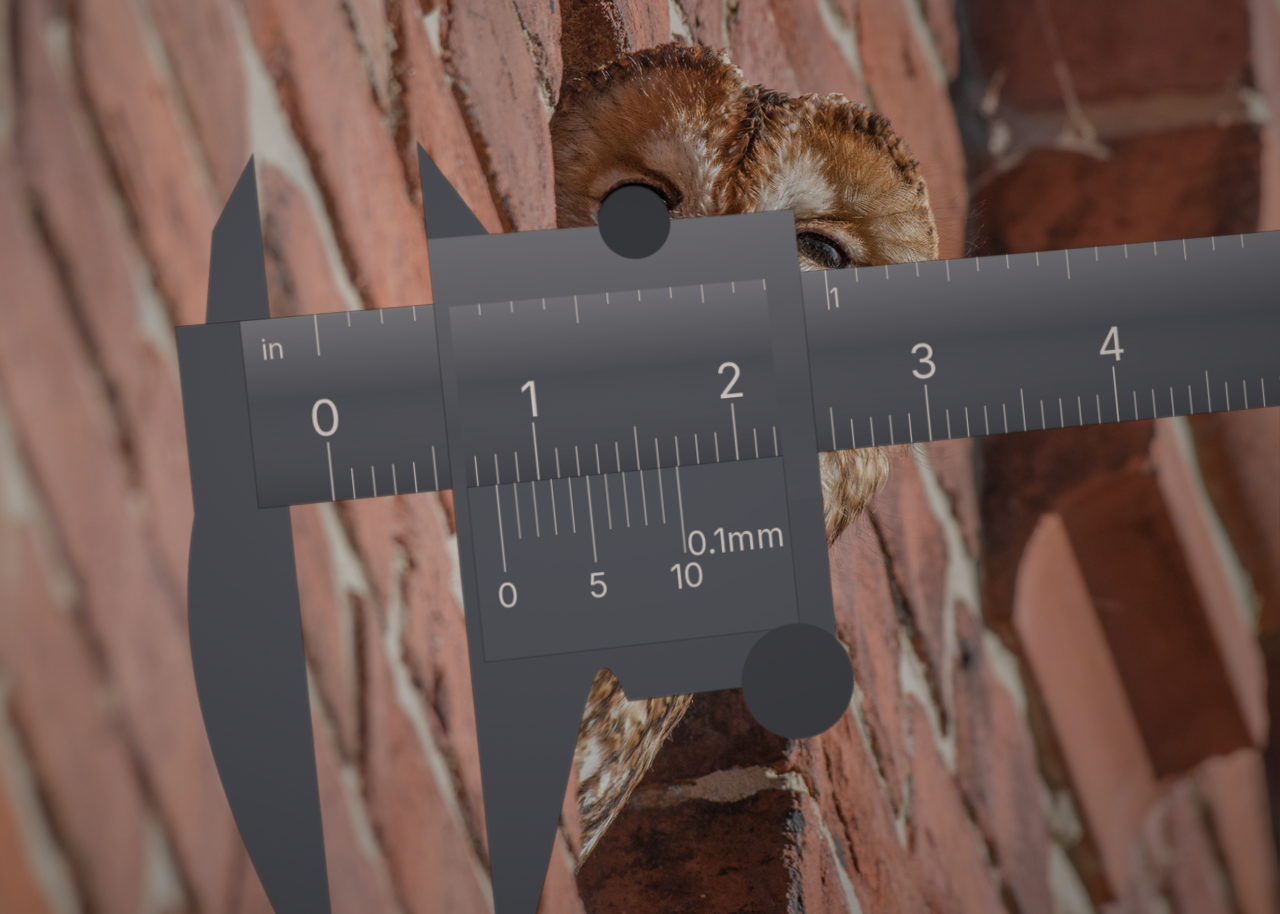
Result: 7.9 mm
